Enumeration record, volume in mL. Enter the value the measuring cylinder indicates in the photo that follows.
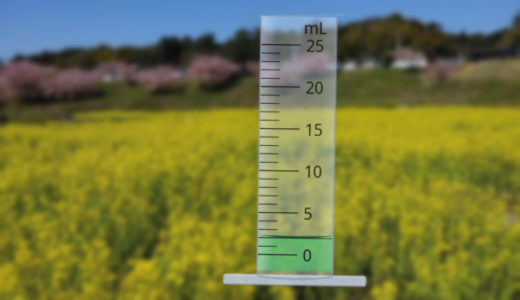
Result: 2 mL
